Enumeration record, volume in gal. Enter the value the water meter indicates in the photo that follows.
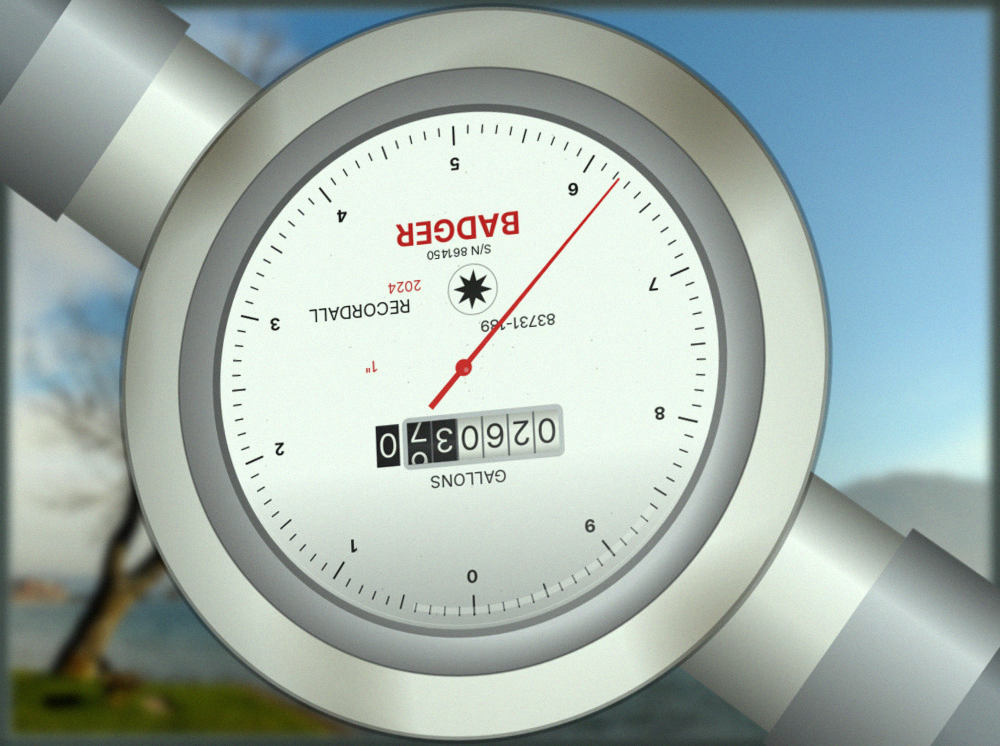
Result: 260366.2 gal
